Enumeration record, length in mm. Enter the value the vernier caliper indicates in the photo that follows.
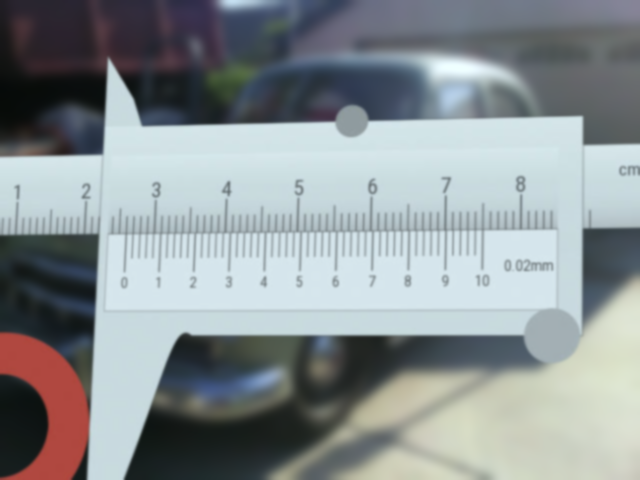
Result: 26.0 mm
